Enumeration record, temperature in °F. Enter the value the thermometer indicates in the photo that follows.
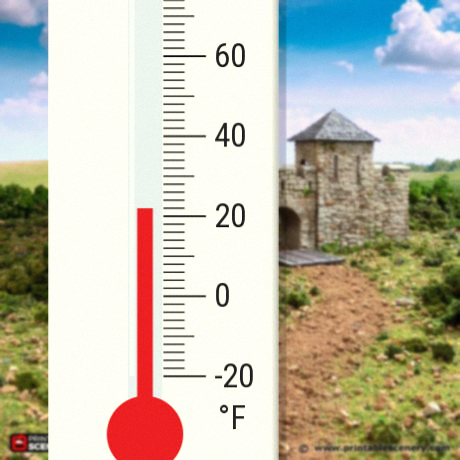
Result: 22 °F
